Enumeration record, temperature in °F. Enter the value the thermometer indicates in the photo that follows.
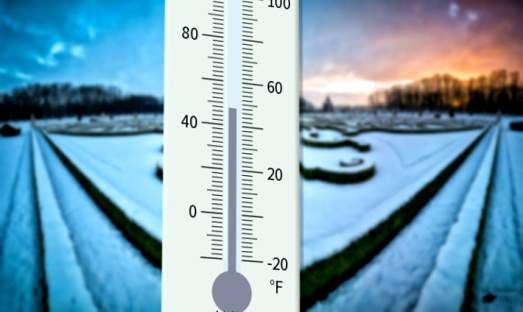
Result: 48 °F
